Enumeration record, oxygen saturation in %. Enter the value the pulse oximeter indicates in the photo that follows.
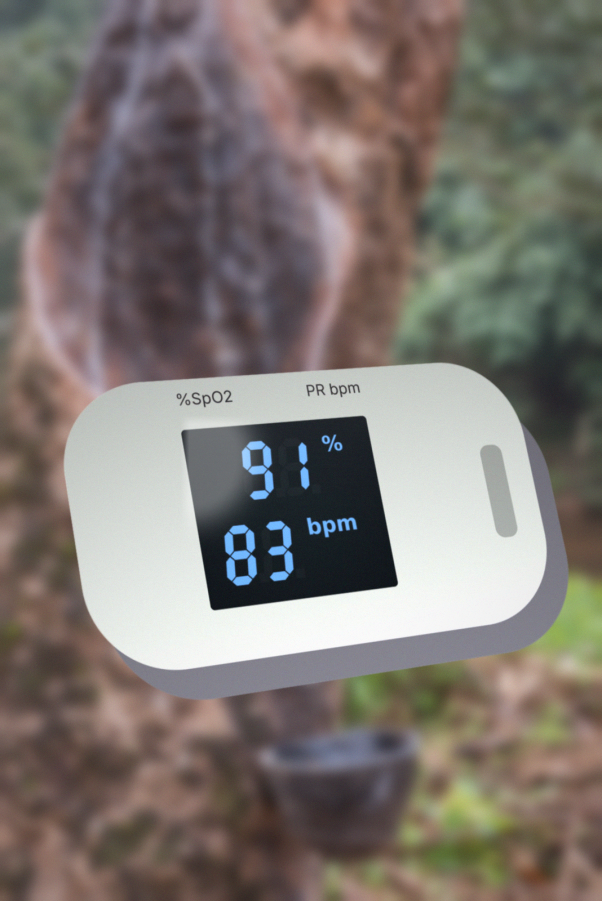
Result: 91 %
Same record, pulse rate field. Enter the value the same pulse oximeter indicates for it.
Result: 83 bpm
